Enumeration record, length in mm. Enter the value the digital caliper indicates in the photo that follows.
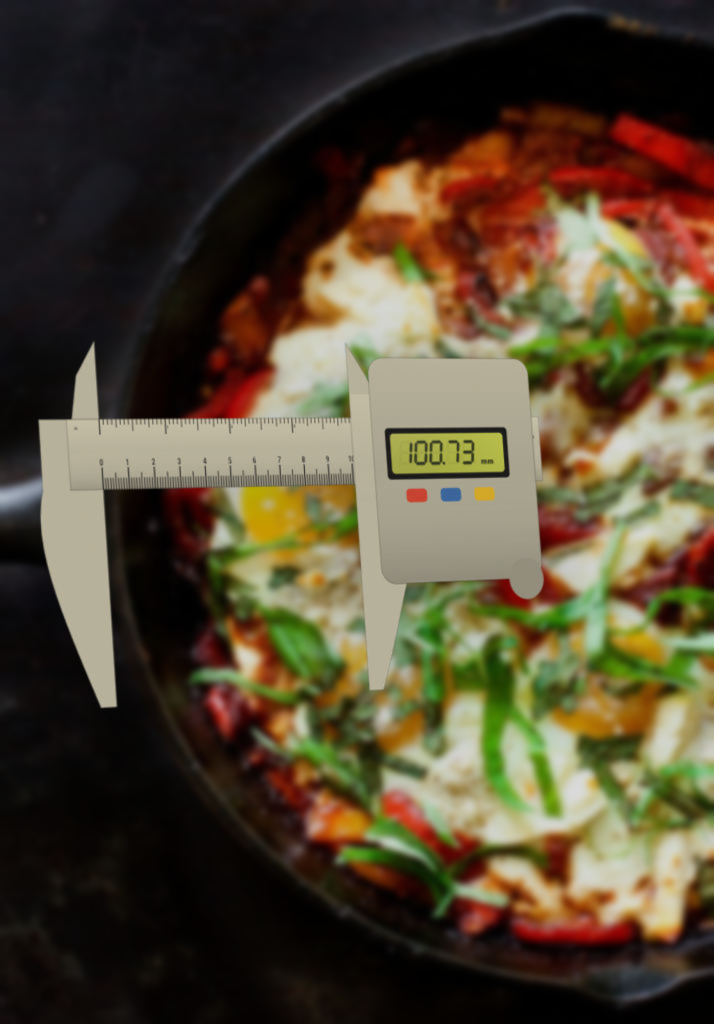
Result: 100.73 mm
